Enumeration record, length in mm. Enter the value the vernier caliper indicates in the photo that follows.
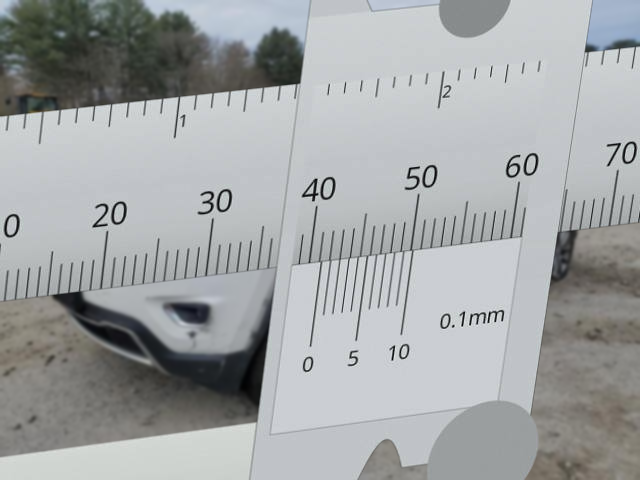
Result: 41.2 mm
